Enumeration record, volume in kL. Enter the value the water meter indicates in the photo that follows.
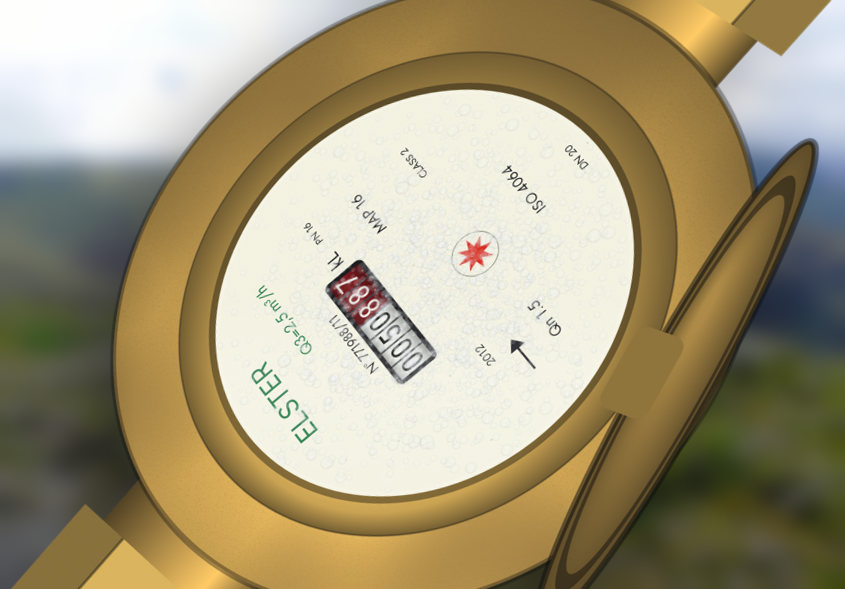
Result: 50.887 kL
